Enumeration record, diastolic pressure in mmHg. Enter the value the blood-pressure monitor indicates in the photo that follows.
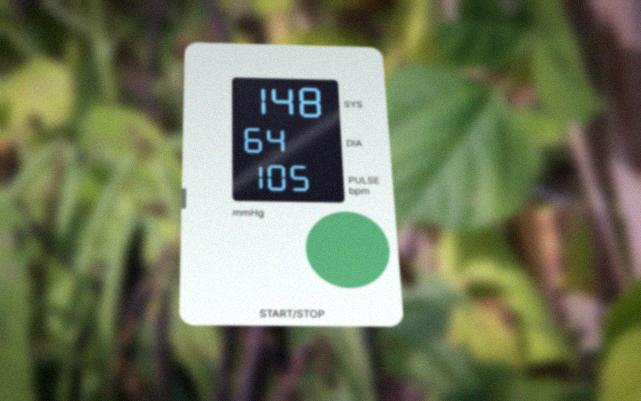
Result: 64 mmHg
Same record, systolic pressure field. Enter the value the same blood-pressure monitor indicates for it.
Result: 148 mmHg
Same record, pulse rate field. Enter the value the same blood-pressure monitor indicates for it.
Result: 105 bpm
